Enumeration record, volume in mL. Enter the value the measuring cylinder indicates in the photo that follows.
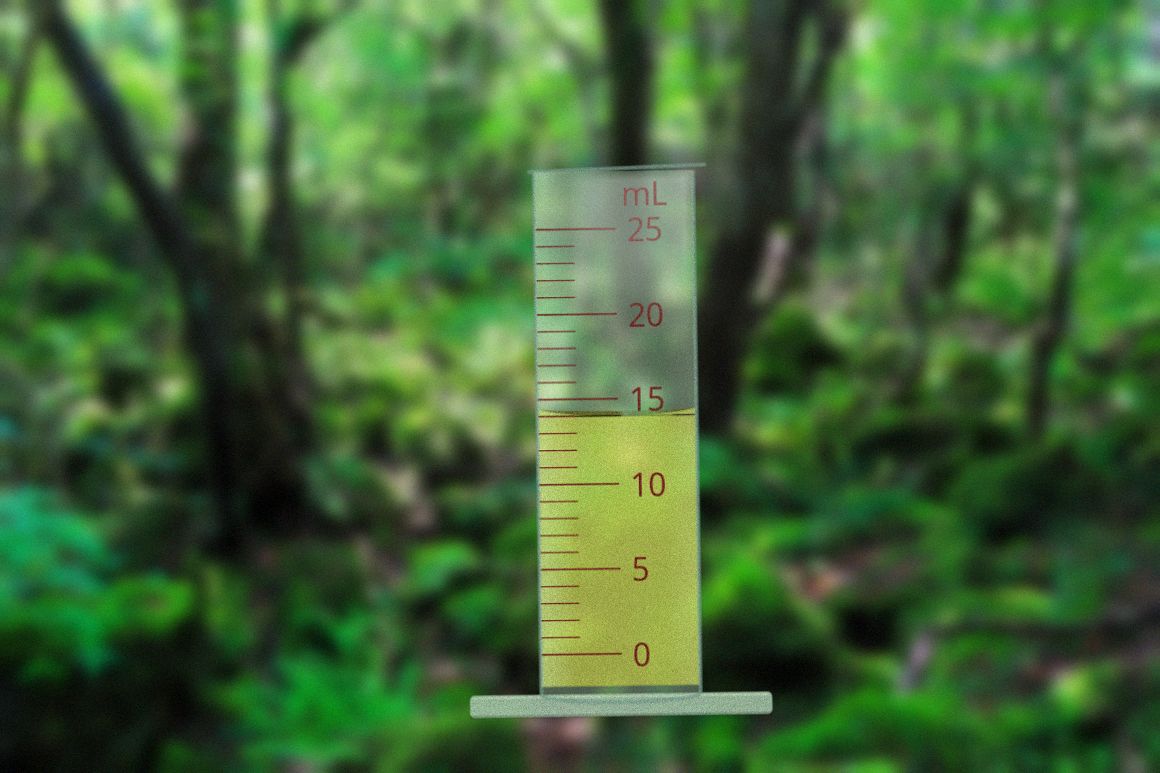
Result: 14 mL
